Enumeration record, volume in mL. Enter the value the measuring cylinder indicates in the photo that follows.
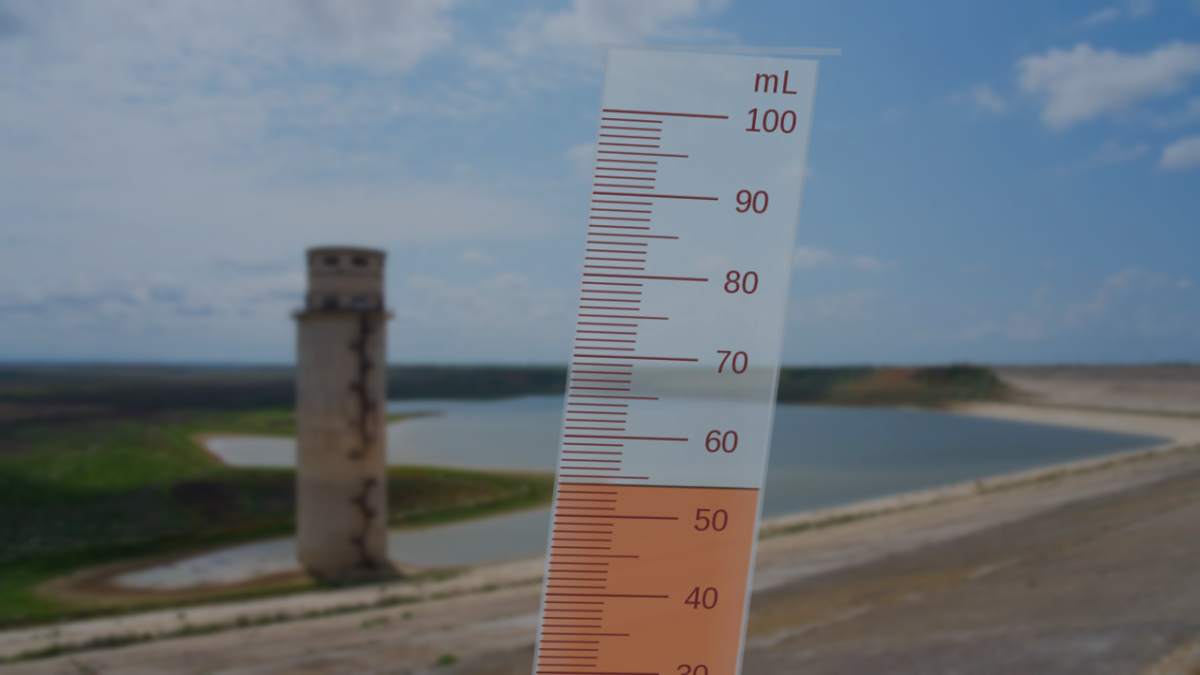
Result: 54 mL
